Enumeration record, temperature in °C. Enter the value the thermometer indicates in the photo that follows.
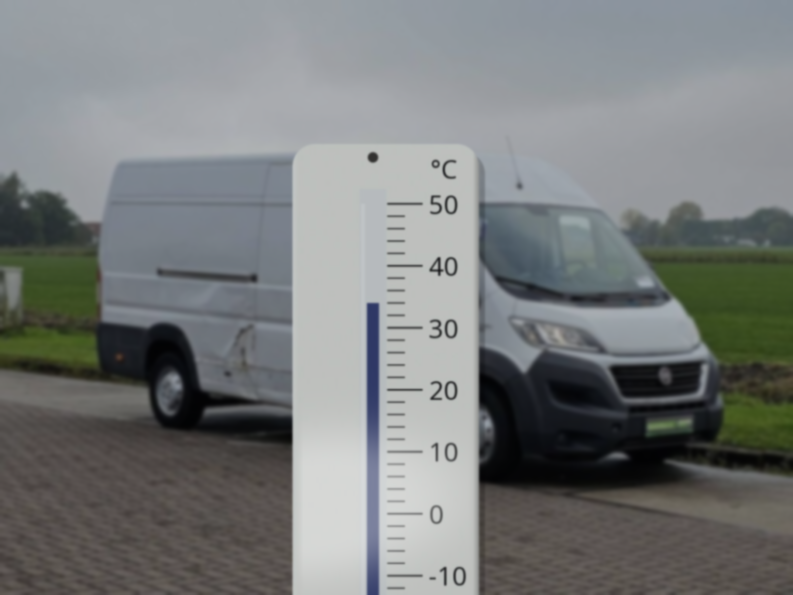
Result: 34 °C
